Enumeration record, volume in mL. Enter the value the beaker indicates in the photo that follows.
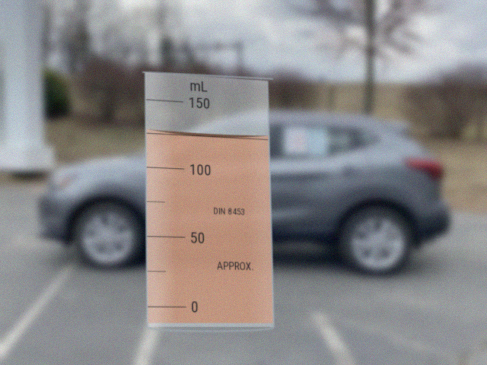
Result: 125 mL
